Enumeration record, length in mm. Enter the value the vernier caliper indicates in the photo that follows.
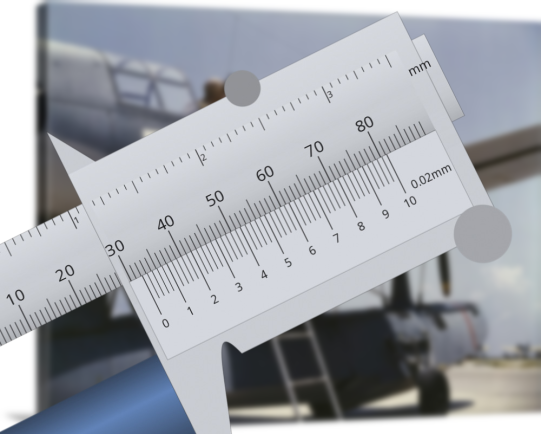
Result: 32.2 mm
